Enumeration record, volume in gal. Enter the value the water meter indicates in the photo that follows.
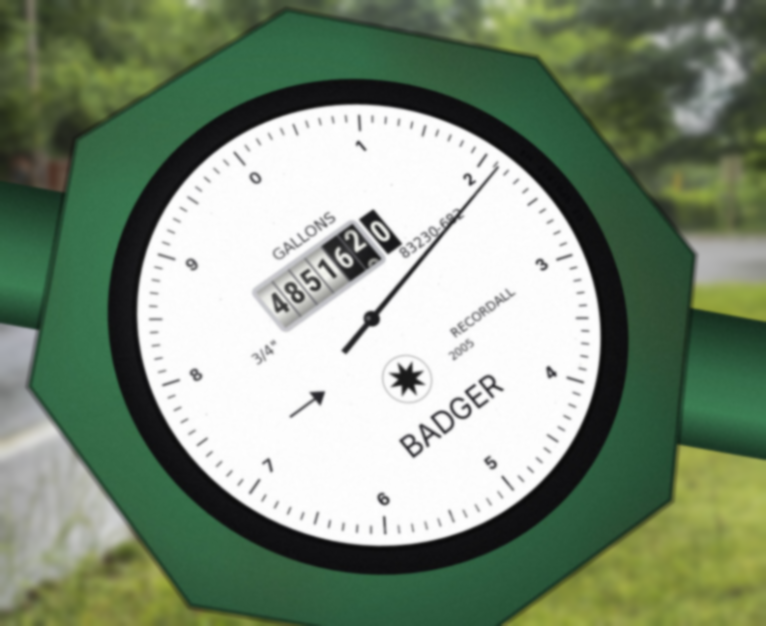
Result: 4851622.1 gal
